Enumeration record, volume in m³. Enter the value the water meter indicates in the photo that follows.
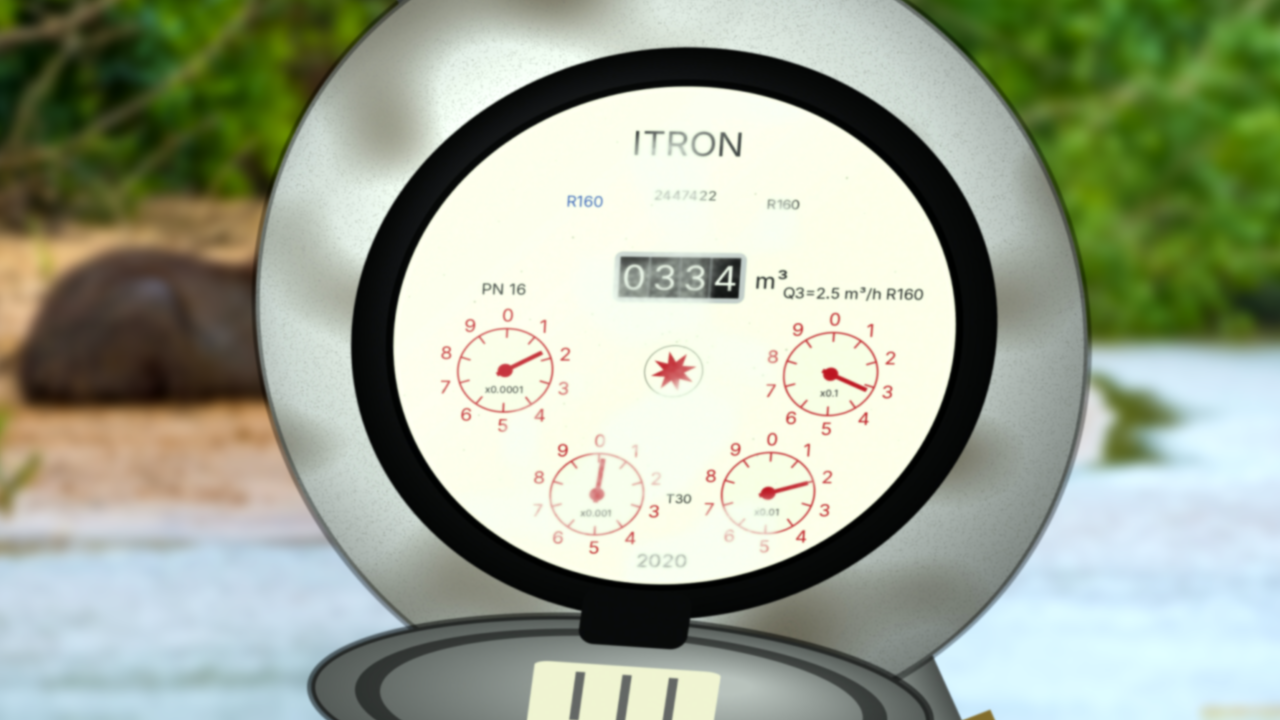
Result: 334.3201 m³
